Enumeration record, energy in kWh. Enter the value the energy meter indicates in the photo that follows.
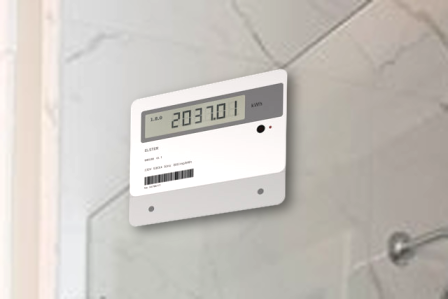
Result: 2037.01 kWh
